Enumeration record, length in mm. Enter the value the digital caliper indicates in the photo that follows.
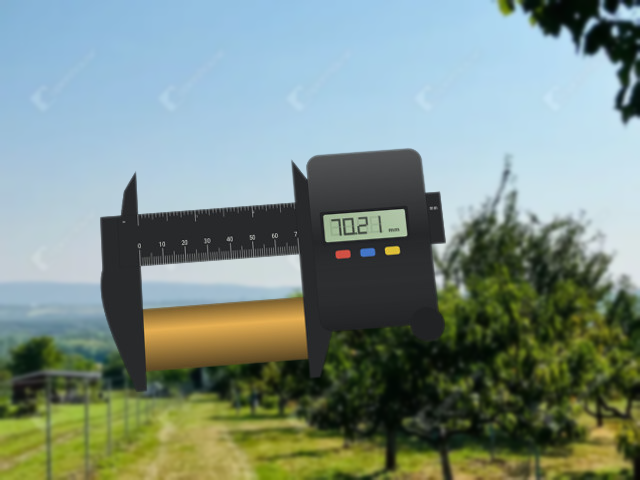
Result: 70.21 mm
